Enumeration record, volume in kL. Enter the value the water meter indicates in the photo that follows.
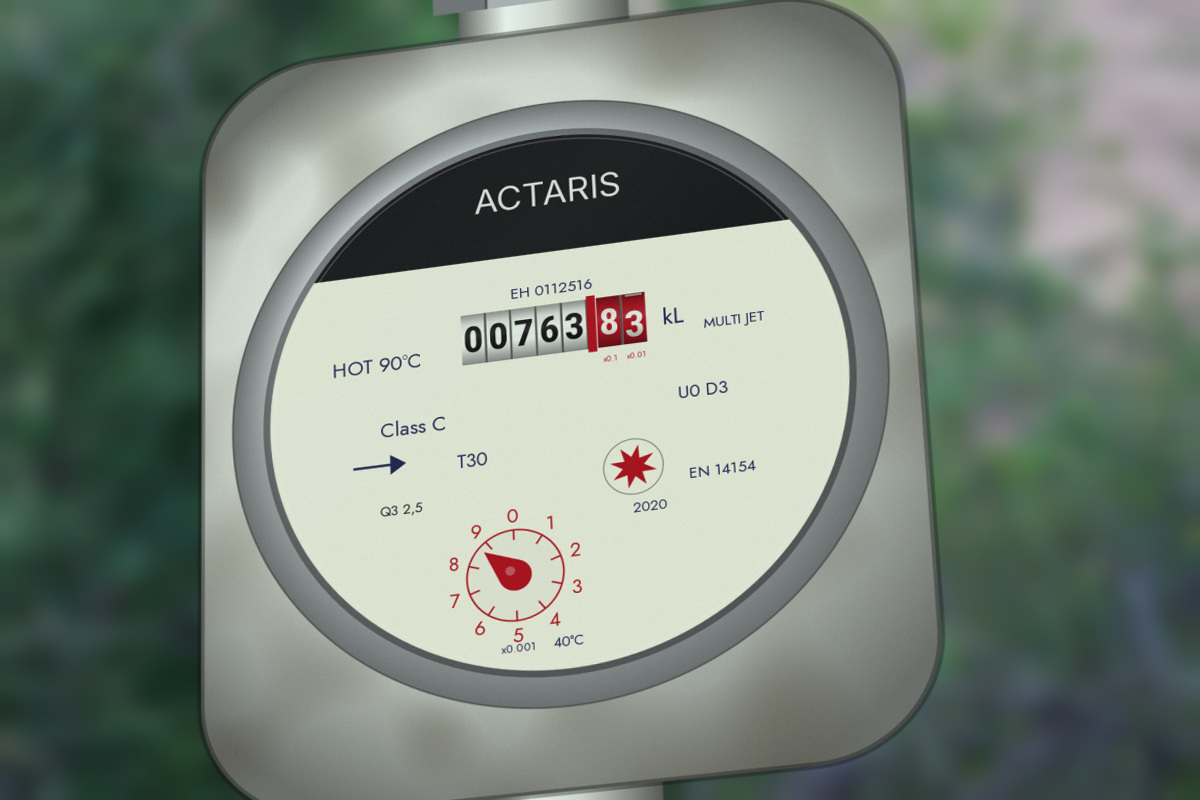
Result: 763.828 kL
